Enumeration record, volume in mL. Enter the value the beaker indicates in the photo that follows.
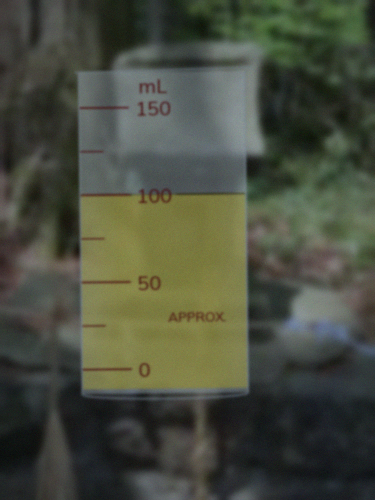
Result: 100 mL
